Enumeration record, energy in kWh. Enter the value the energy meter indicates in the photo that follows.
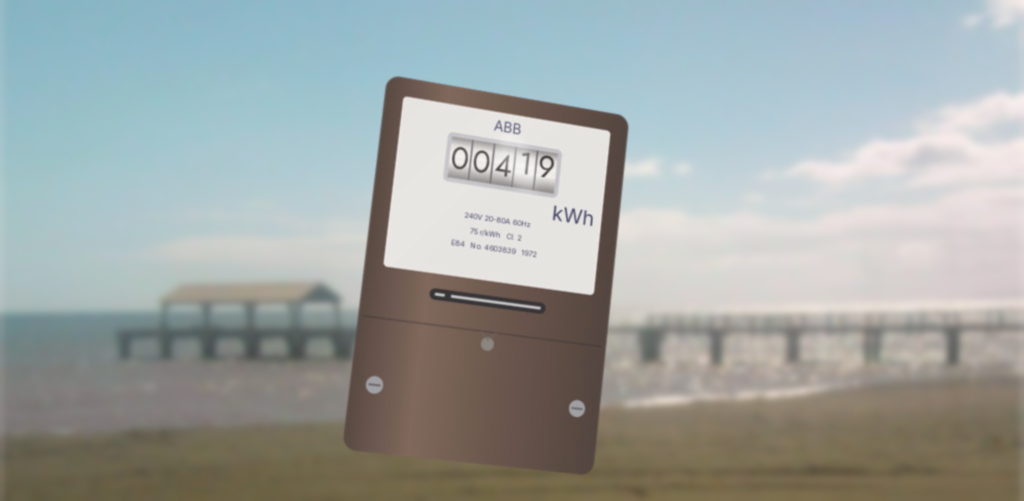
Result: 419 kWh
